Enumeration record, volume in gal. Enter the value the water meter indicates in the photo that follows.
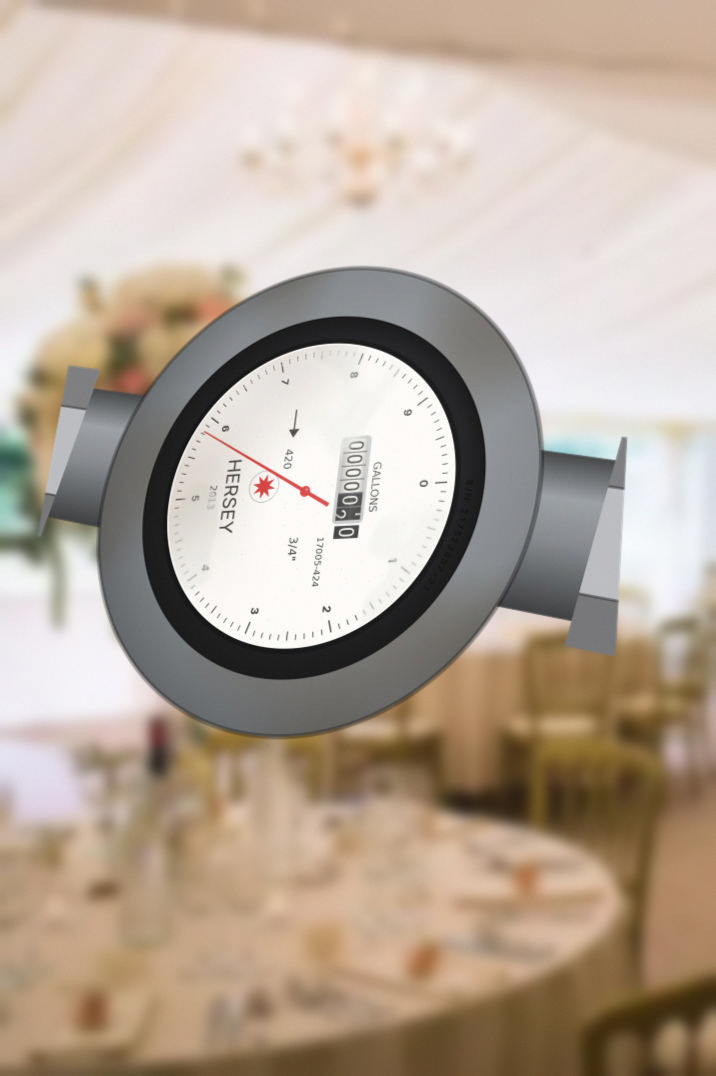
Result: 15.8 gal
